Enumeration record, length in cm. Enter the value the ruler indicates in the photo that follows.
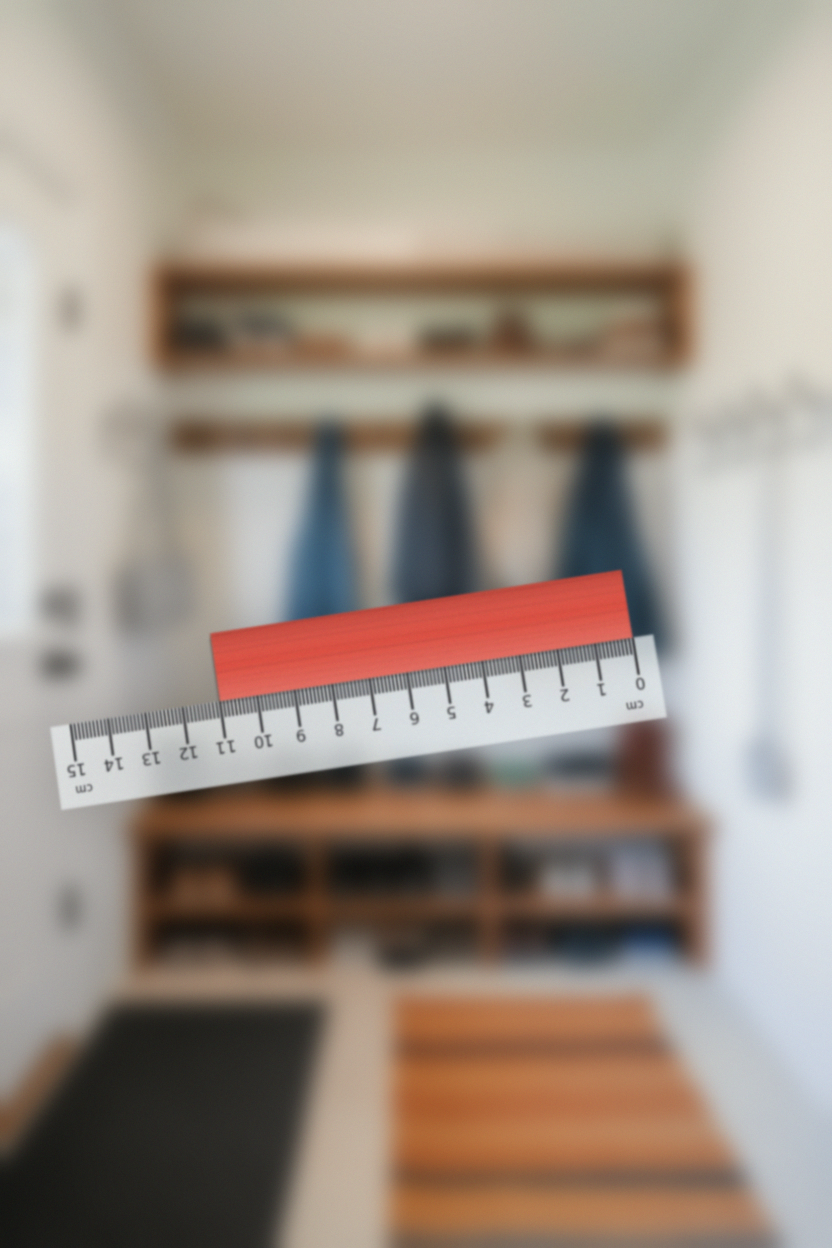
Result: 11 cm
